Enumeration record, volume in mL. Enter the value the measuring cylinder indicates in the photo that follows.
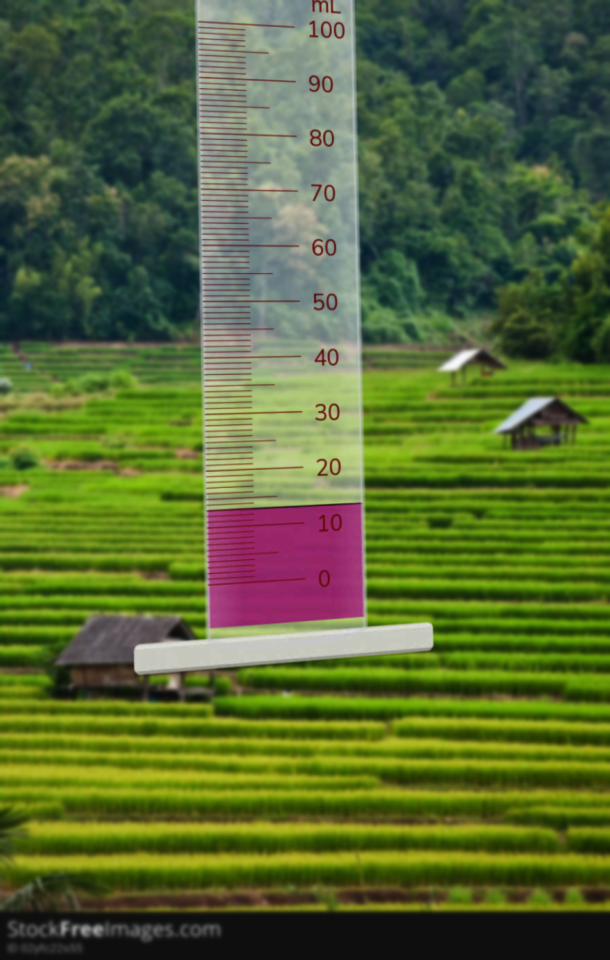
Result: 13 mL
